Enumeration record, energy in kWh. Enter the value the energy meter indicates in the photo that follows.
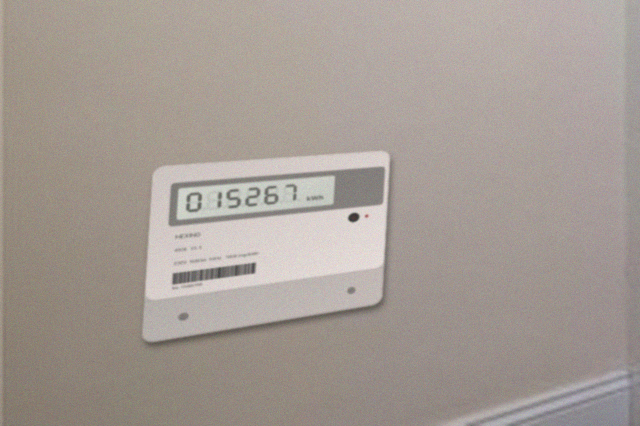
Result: 15267 kWh
